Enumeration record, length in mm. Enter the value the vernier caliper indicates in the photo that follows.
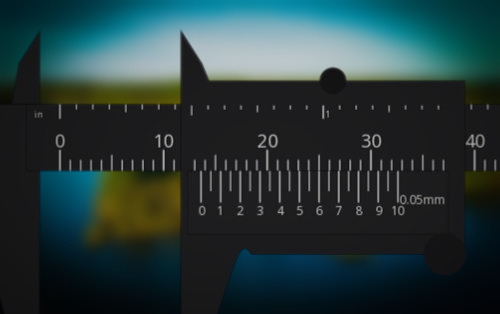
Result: 13.6 mm
